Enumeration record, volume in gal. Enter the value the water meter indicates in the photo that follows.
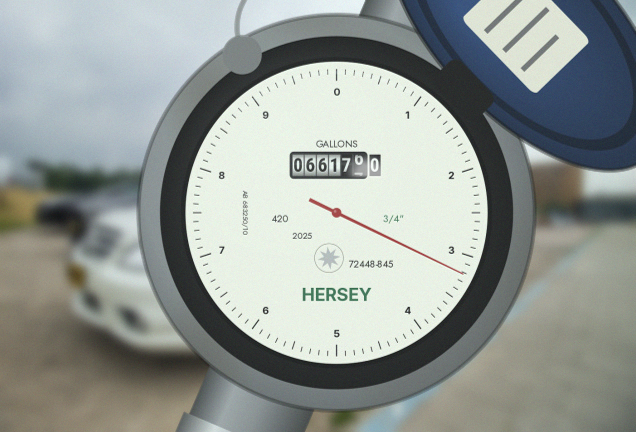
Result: 661763.2 gal
